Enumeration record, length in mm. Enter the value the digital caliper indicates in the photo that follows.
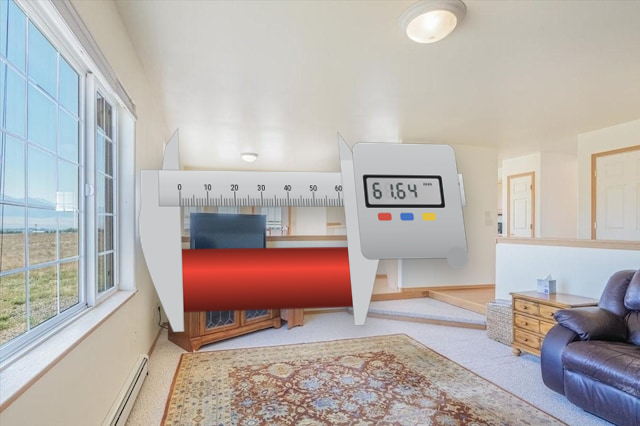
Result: 61.64 mm
